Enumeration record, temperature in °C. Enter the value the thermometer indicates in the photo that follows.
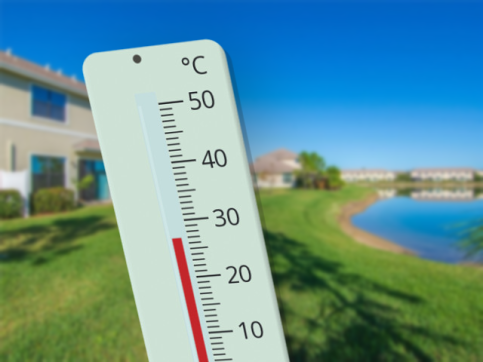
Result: 27 °C
